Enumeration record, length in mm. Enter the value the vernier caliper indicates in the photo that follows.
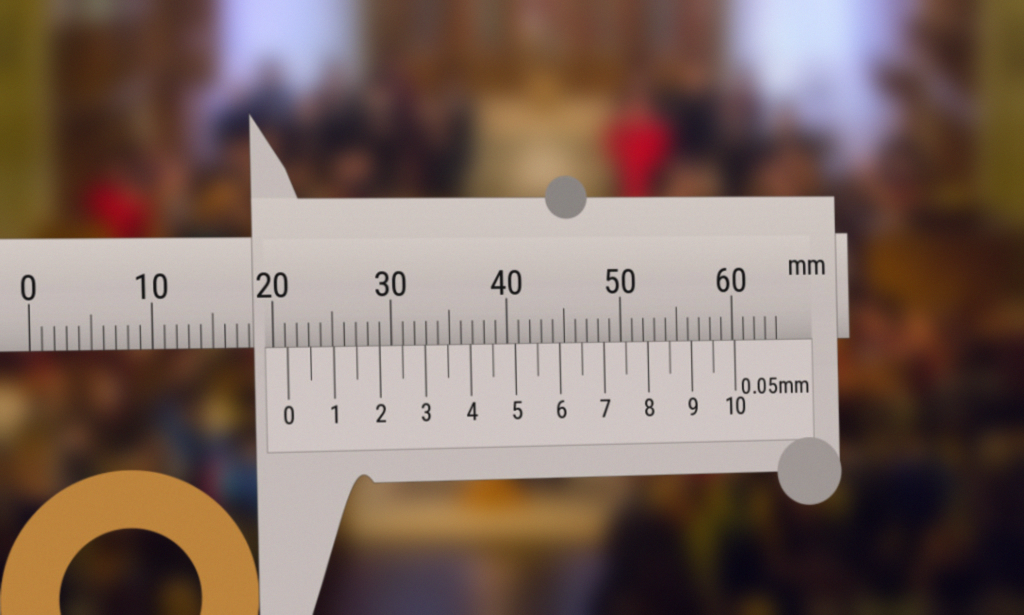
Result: 21.2 mm
